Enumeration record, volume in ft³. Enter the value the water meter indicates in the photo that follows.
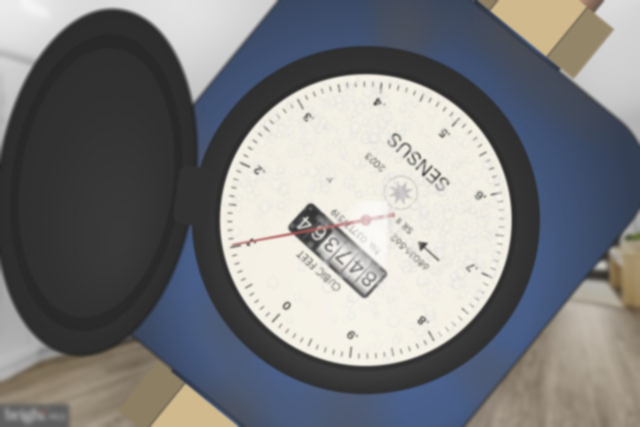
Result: 847364.10 ft³
